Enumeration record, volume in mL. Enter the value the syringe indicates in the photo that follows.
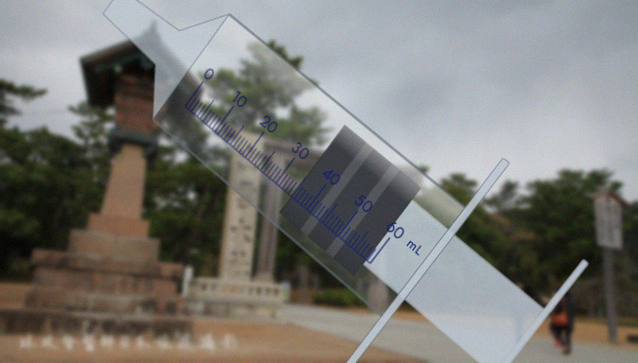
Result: 35 mL
